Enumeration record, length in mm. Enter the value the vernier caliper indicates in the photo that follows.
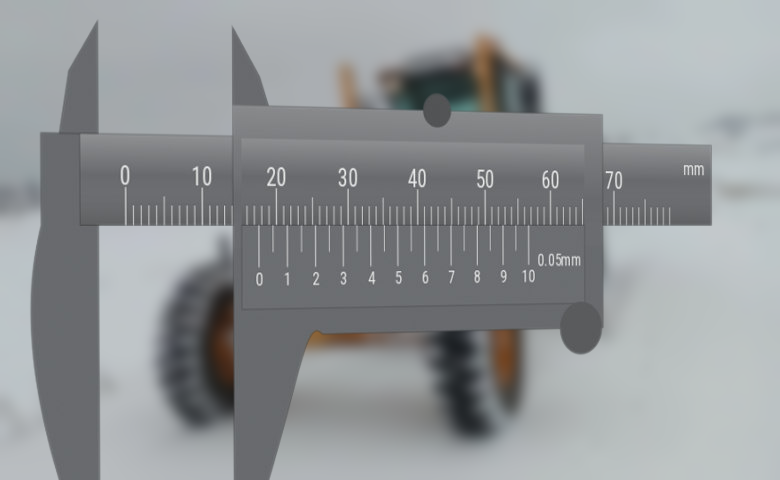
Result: 17.6 mm
